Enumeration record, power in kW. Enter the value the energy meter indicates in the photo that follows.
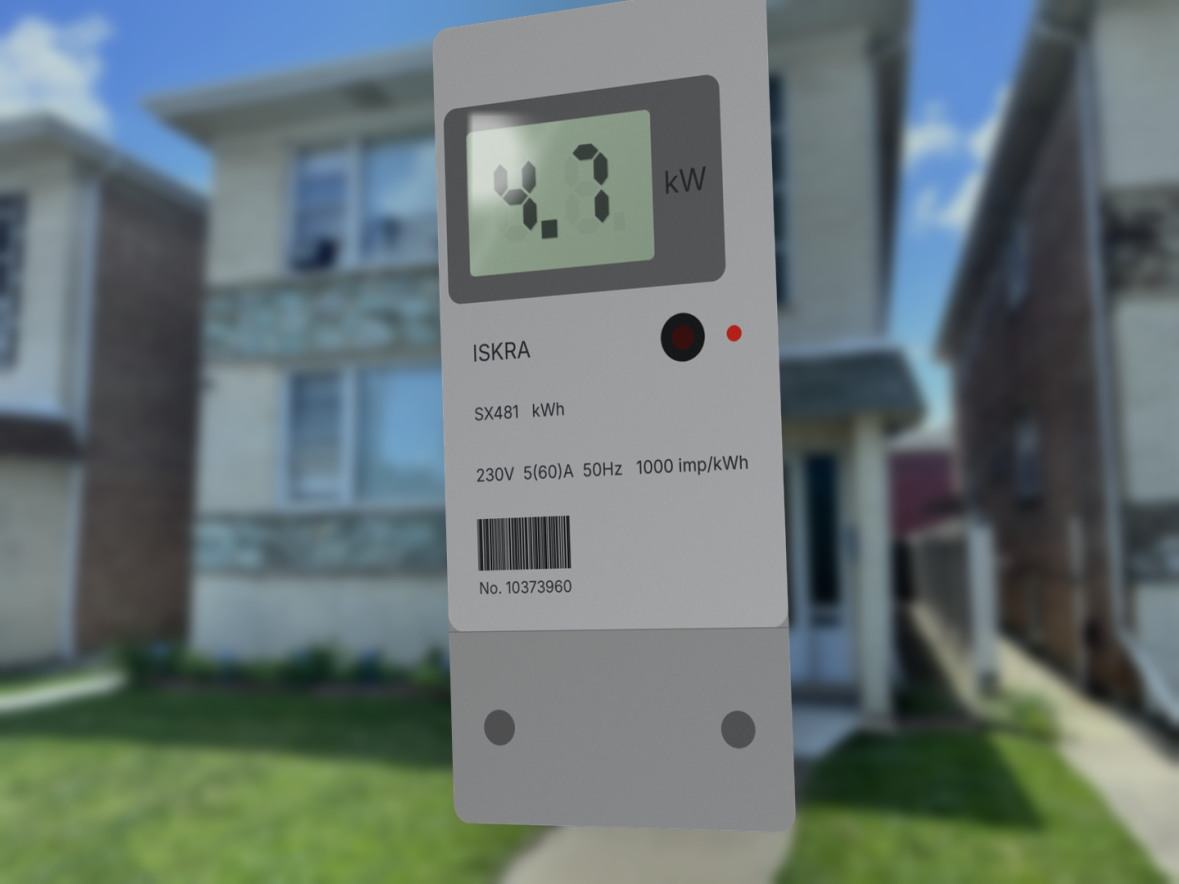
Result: 4.7 kW
